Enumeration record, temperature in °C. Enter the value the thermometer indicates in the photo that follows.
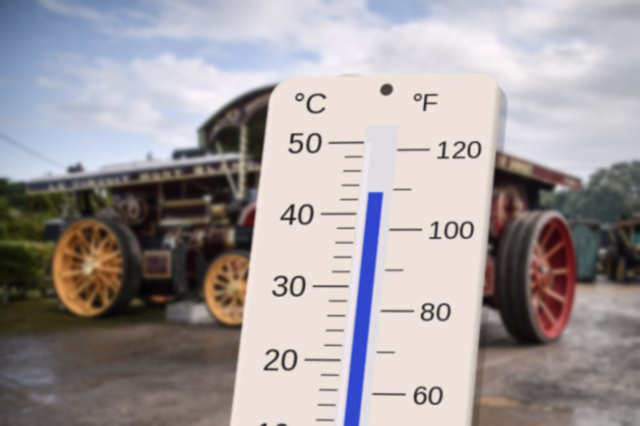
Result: 43 °C
